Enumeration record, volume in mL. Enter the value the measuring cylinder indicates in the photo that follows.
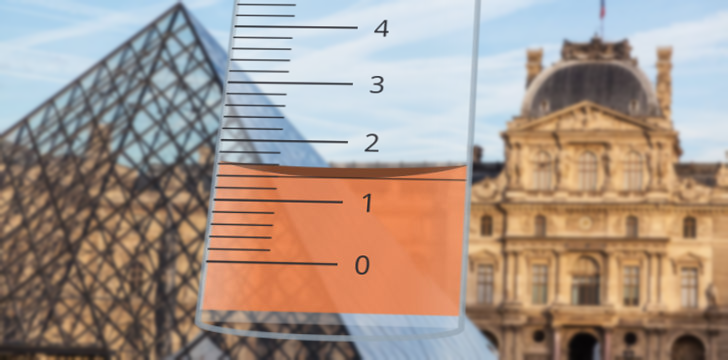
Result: 1.4 mL
